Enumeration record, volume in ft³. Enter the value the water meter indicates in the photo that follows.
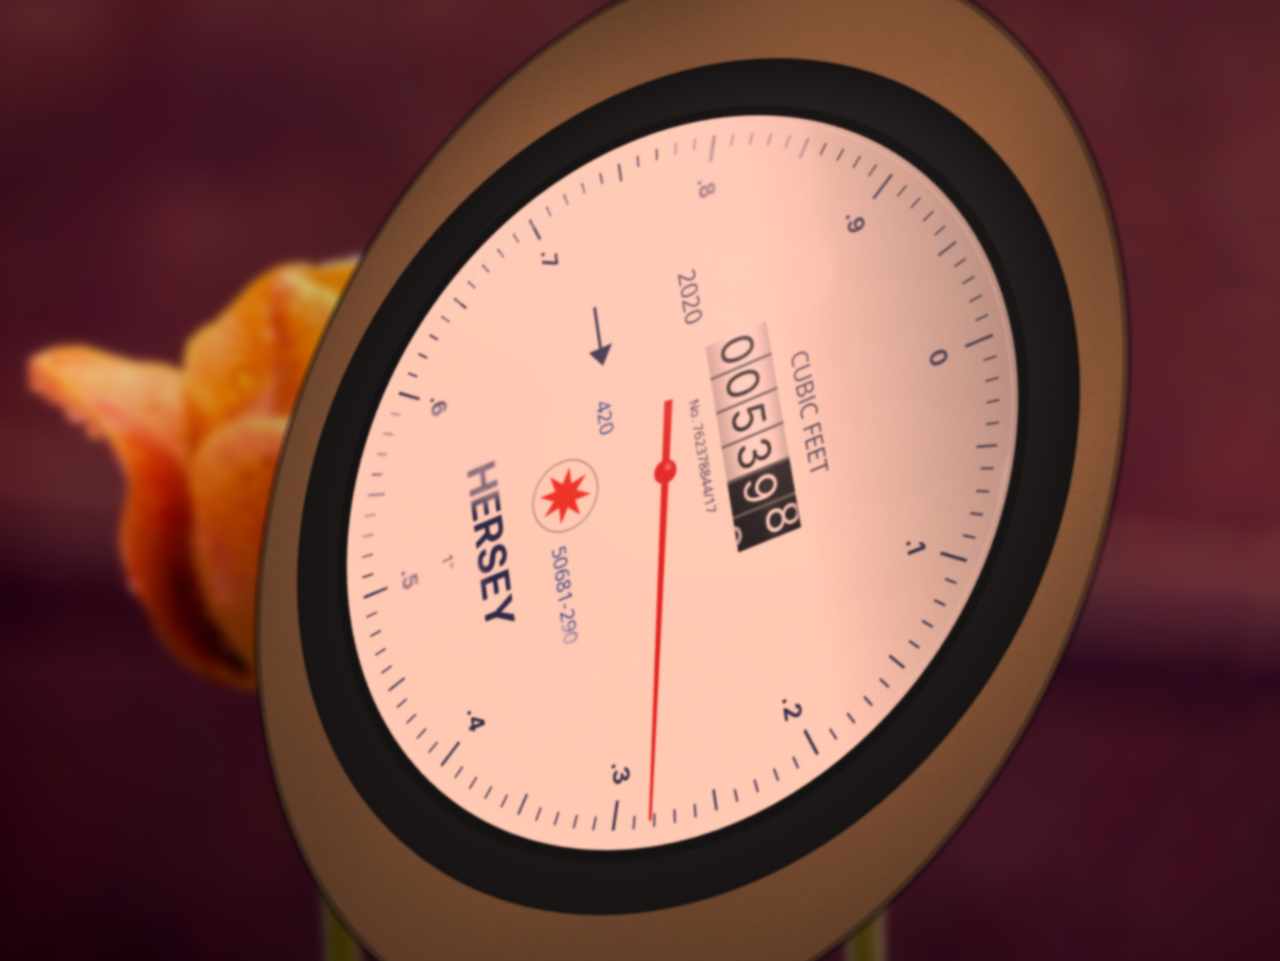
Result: 5398.28 ft³
